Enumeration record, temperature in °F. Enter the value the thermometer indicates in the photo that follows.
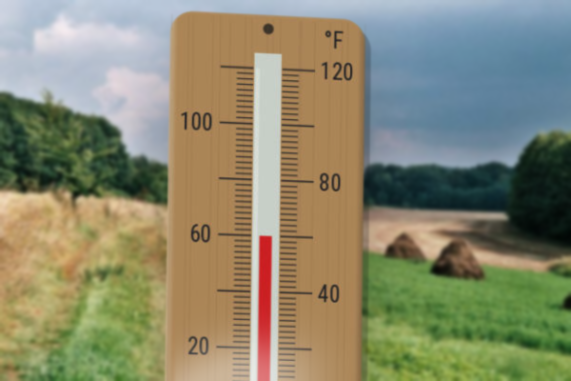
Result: 60 °F
